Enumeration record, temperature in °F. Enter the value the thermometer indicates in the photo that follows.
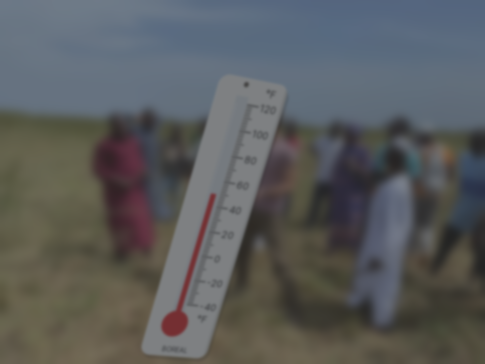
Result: 50 °F
